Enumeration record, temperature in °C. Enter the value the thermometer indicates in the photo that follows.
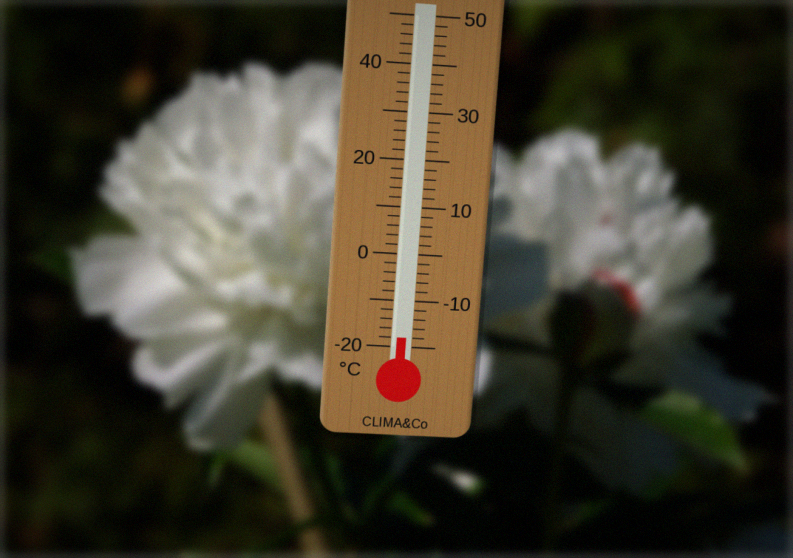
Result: -18 °C
